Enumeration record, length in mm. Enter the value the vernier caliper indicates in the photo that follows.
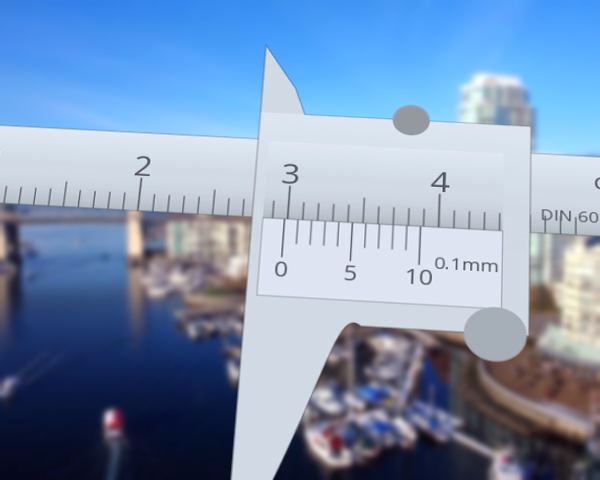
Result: 29.8 mm
